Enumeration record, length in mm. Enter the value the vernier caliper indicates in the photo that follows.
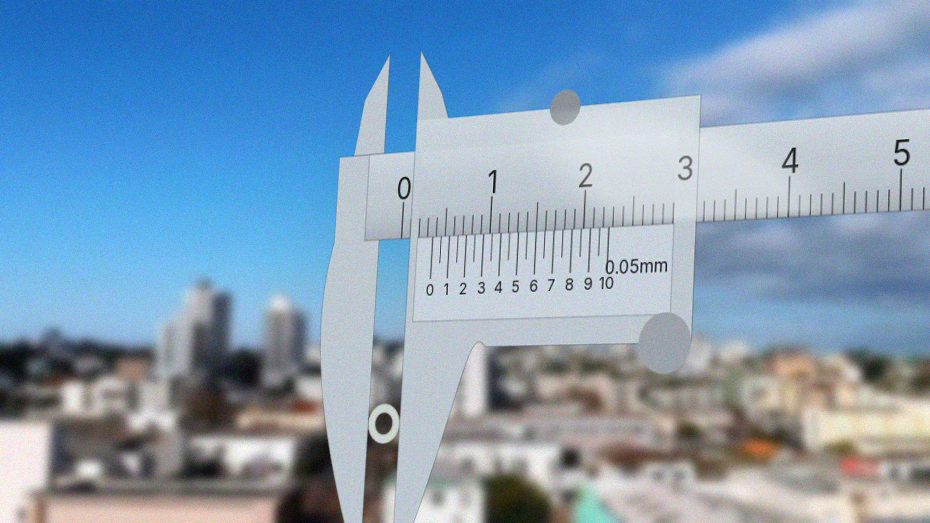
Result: 3.6 mm
